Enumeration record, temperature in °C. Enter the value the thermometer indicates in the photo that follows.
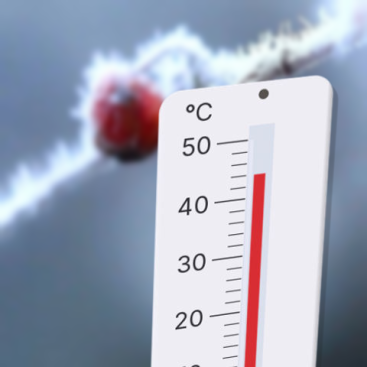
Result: 44 °C
